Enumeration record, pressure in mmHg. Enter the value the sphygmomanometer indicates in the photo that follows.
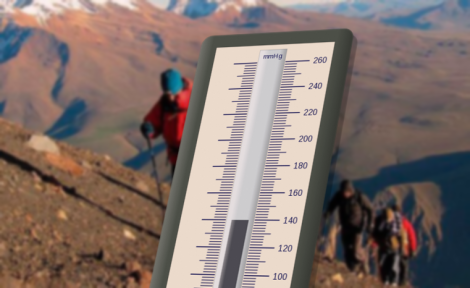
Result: 140 mmHg
